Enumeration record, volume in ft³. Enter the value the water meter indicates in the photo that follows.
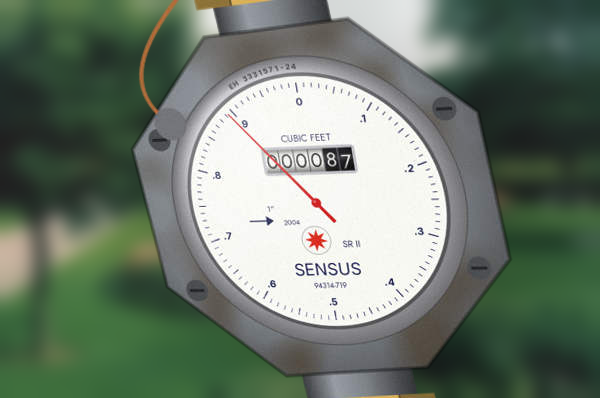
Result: 86.89 ft³
